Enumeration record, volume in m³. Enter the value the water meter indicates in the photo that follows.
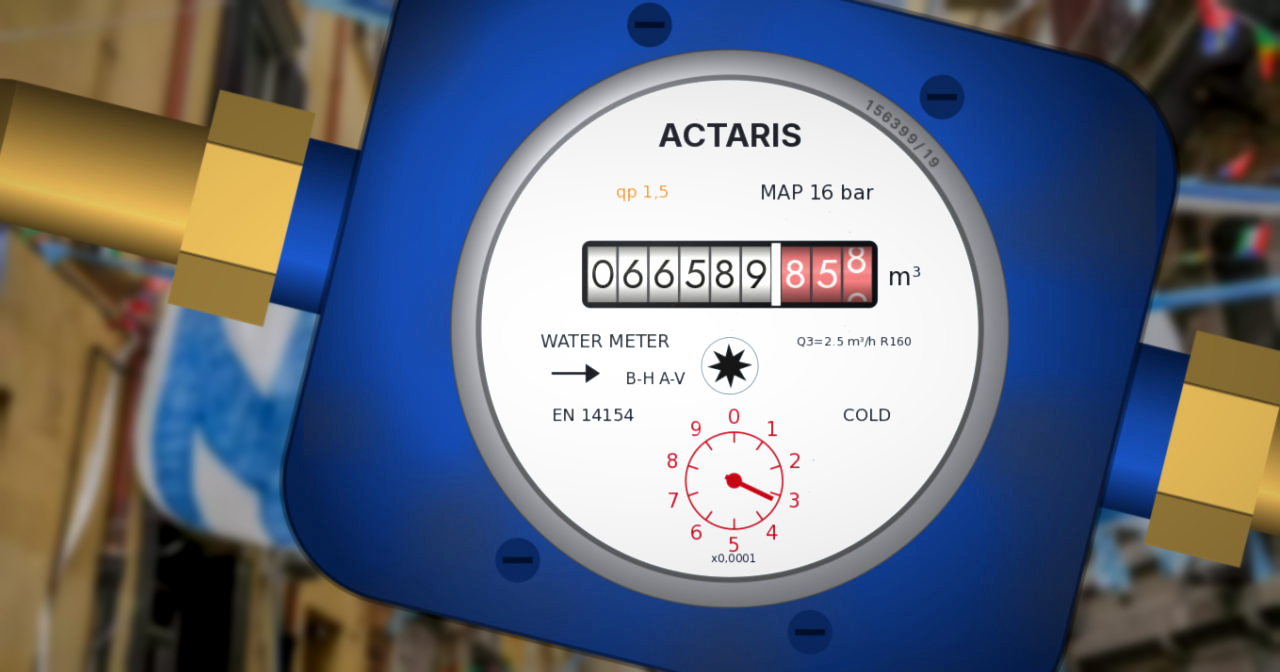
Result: 66589.8583 m³
